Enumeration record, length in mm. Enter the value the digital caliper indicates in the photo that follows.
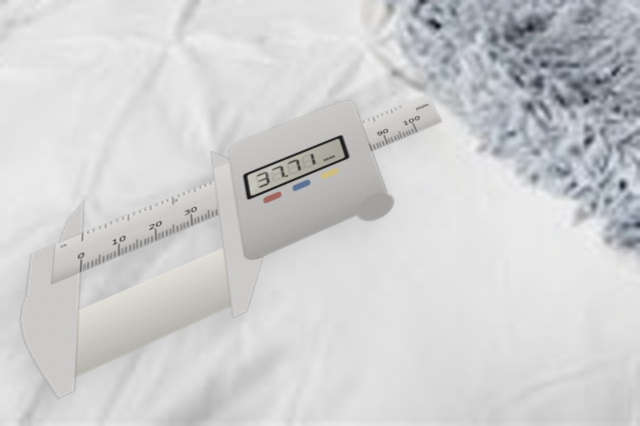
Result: 37.71 mm
